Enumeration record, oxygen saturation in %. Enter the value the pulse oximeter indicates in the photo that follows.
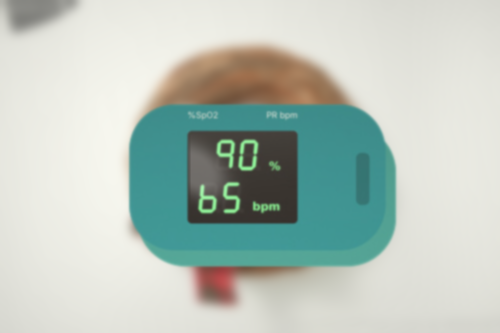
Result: 90 %
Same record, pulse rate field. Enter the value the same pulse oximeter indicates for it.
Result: 65 bpm
